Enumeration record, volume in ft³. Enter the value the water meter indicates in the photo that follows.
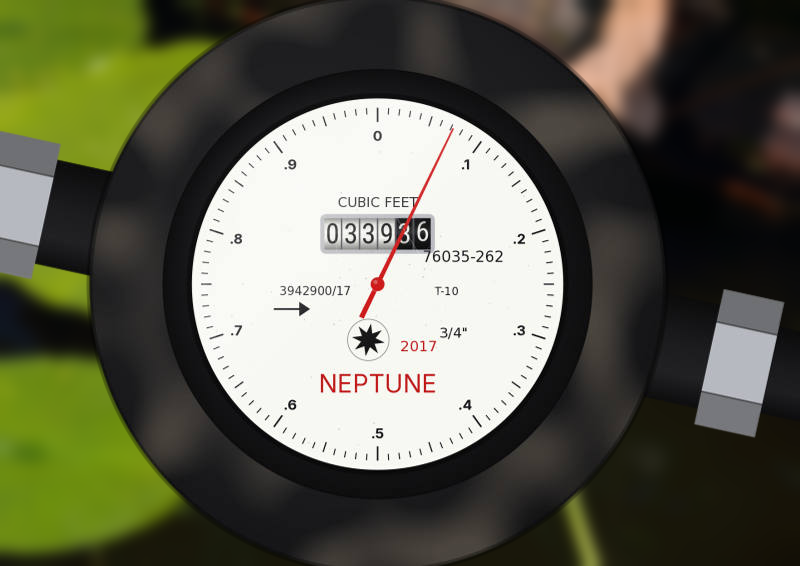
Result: 33936.07 ft³
